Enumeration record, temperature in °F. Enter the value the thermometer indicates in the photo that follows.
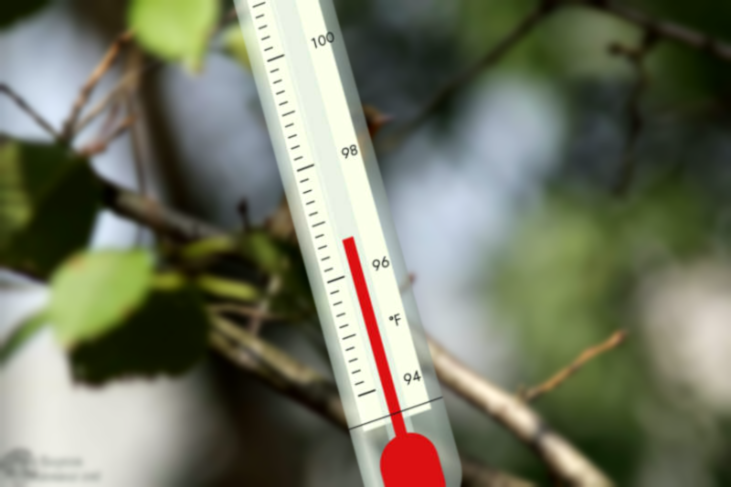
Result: 96.6 °F
